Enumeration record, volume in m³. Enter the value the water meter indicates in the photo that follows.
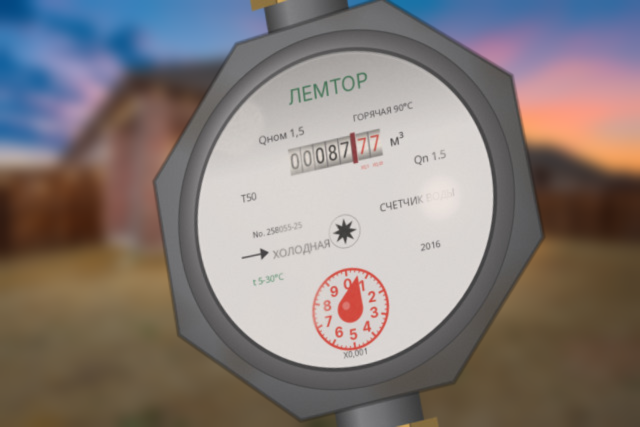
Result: 87.770 m³
